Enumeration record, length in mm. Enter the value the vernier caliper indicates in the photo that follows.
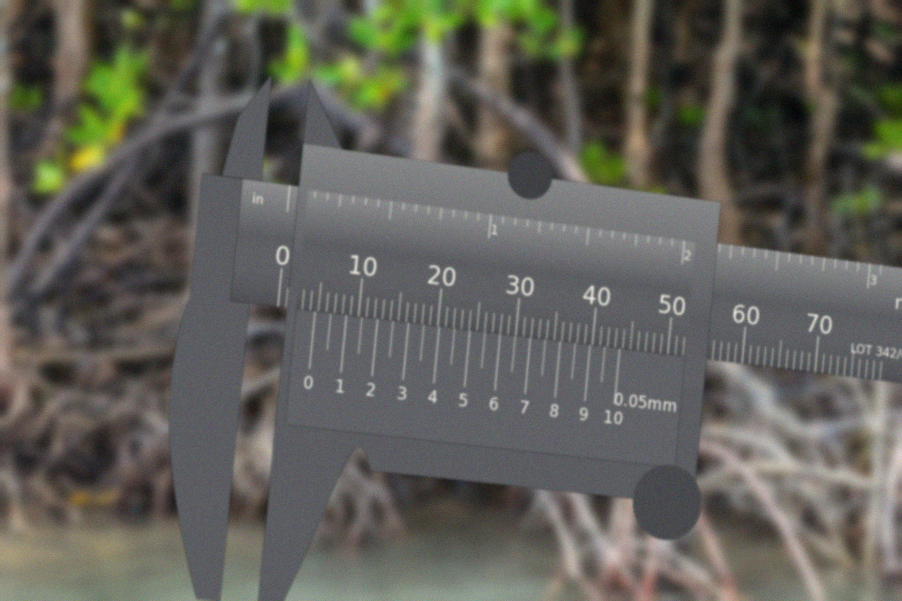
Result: 4.6 mm
